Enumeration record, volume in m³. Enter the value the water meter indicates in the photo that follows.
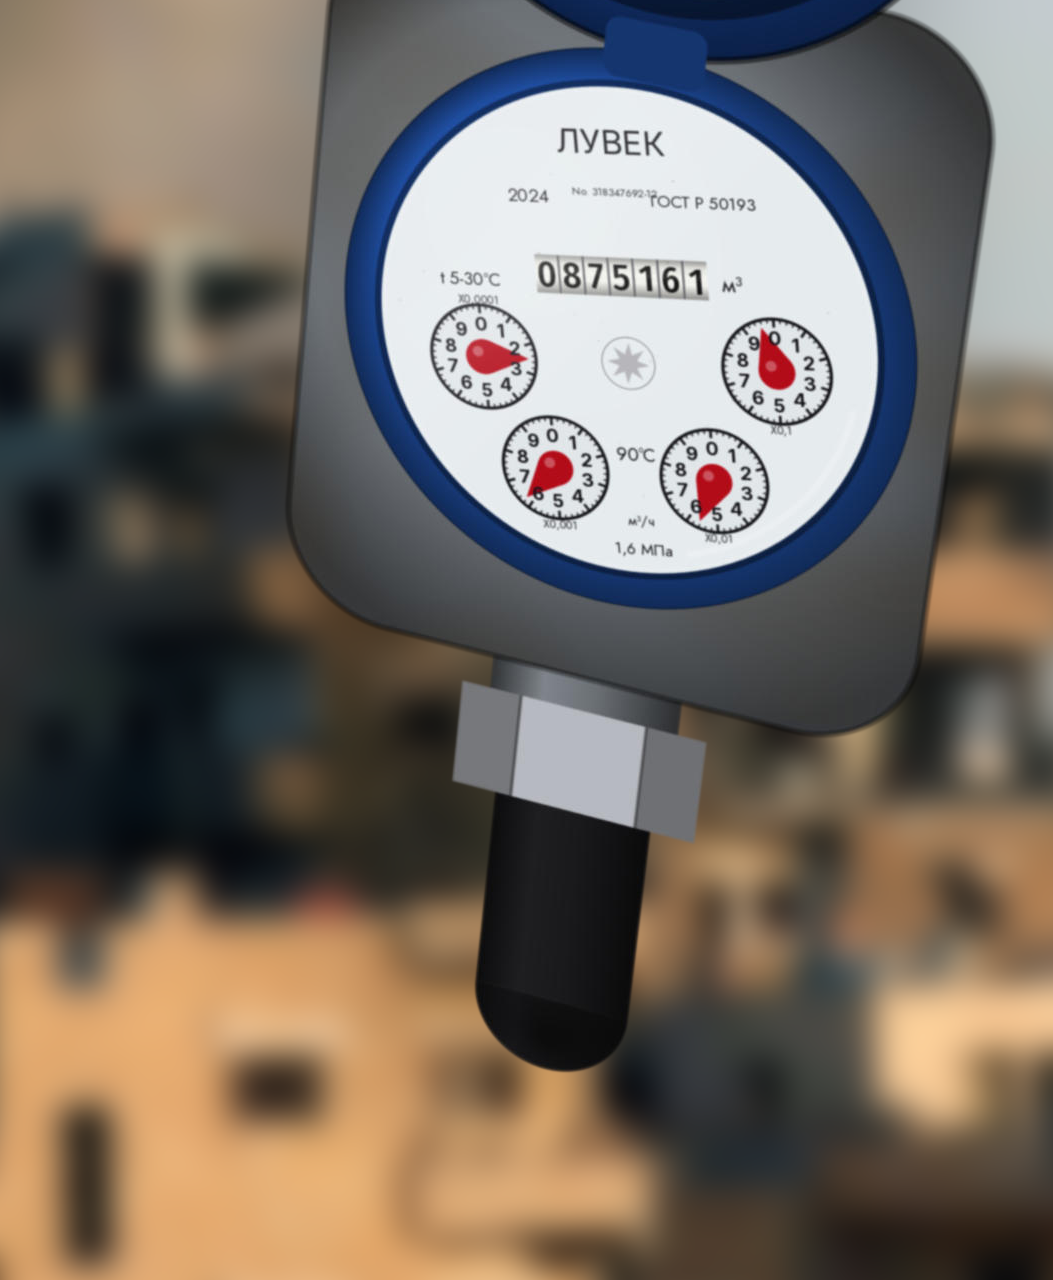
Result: 875160.9562 m³
